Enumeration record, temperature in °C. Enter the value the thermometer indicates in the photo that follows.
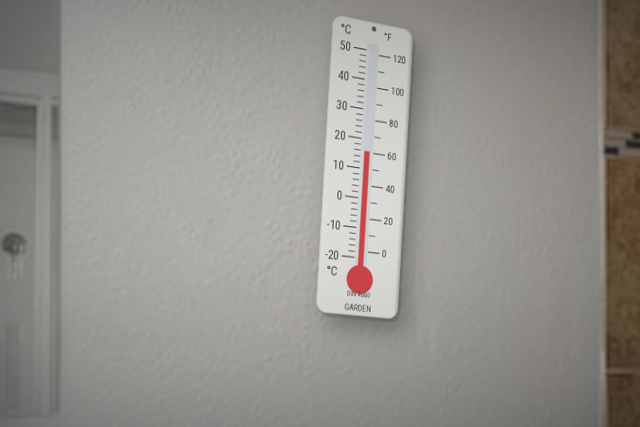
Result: 16 °C
